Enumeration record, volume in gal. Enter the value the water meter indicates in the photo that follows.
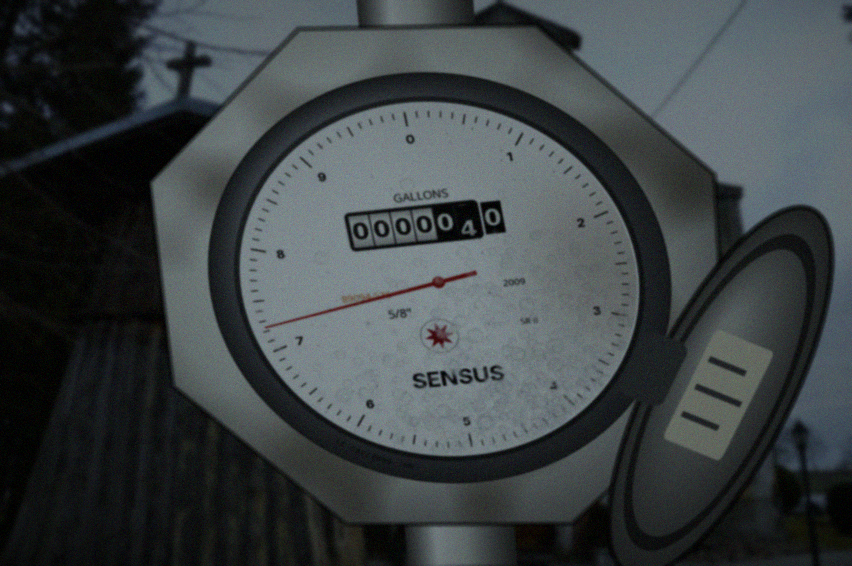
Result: 37.2 gal
